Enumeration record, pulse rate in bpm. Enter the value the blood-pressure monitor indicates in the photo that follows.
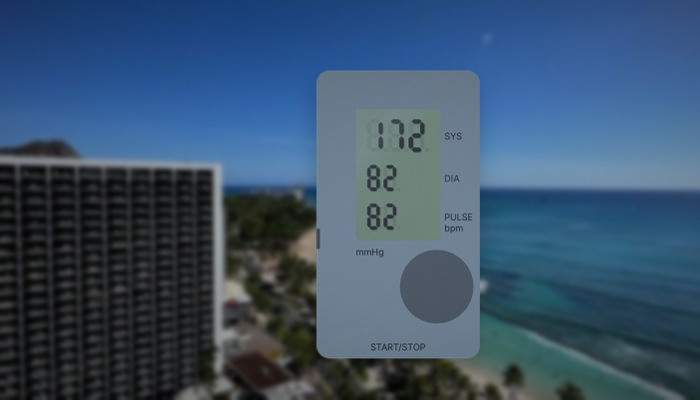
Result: 82 bpm
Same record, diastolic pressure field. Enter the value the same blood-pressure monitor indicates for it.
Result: 82 mmHg
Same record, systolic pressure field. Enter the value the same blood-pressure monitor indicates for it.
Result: 172 mmHg
